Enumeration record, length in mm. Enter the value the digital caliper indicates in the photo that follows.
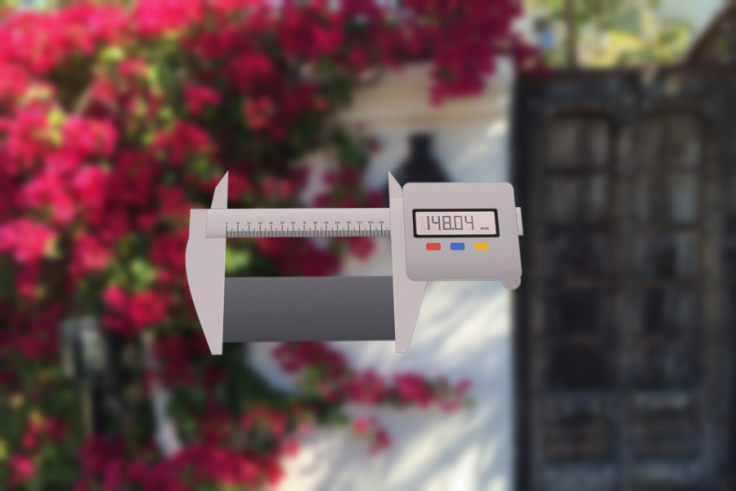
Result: 148.04 mm
